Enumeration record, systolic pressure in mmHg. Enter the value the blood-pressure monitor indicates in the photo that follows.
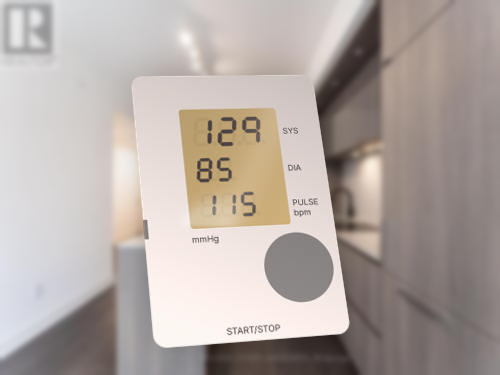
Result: 129 mmHg
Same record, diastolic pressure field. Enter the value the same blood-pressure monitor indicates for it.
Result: 85 mmHg
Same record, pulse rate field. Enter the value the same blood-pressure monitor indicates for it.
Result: 115 bpm
